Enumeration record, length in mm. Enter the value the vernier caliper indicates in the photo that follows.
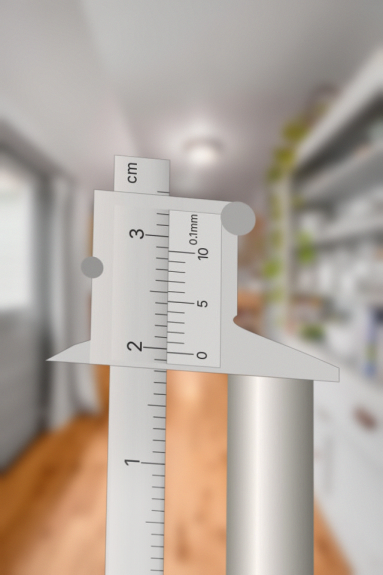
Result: 19.7 mm
